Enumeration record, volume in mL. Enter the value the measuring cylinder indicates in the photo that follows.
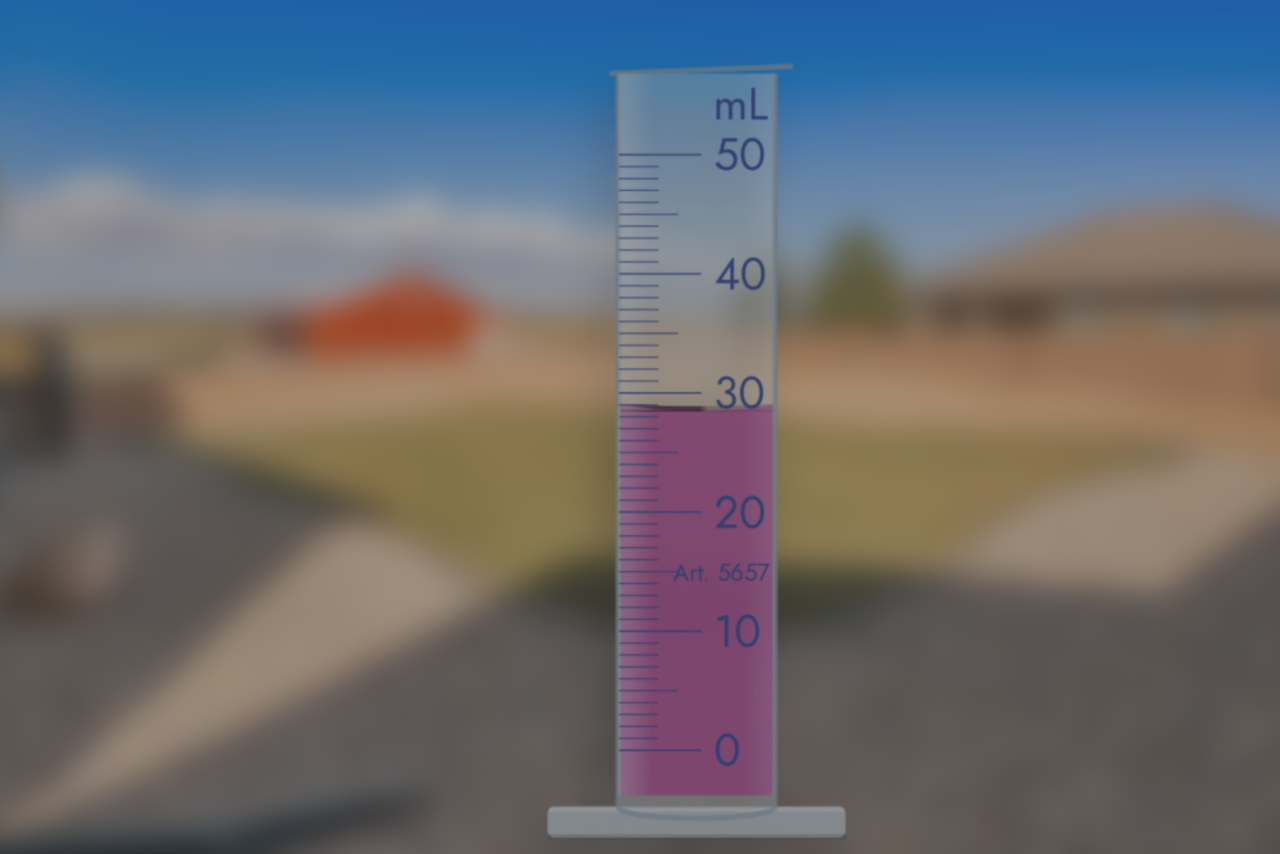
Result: 28.5 mL
